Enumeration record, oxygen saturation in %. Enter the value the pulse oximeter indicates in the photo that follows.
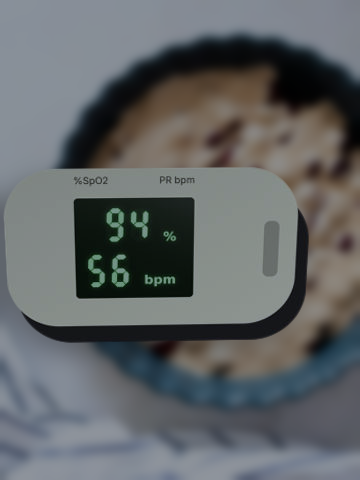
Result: 94 %
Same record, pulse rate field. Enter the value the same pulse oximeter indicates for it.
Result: 56 bpm
